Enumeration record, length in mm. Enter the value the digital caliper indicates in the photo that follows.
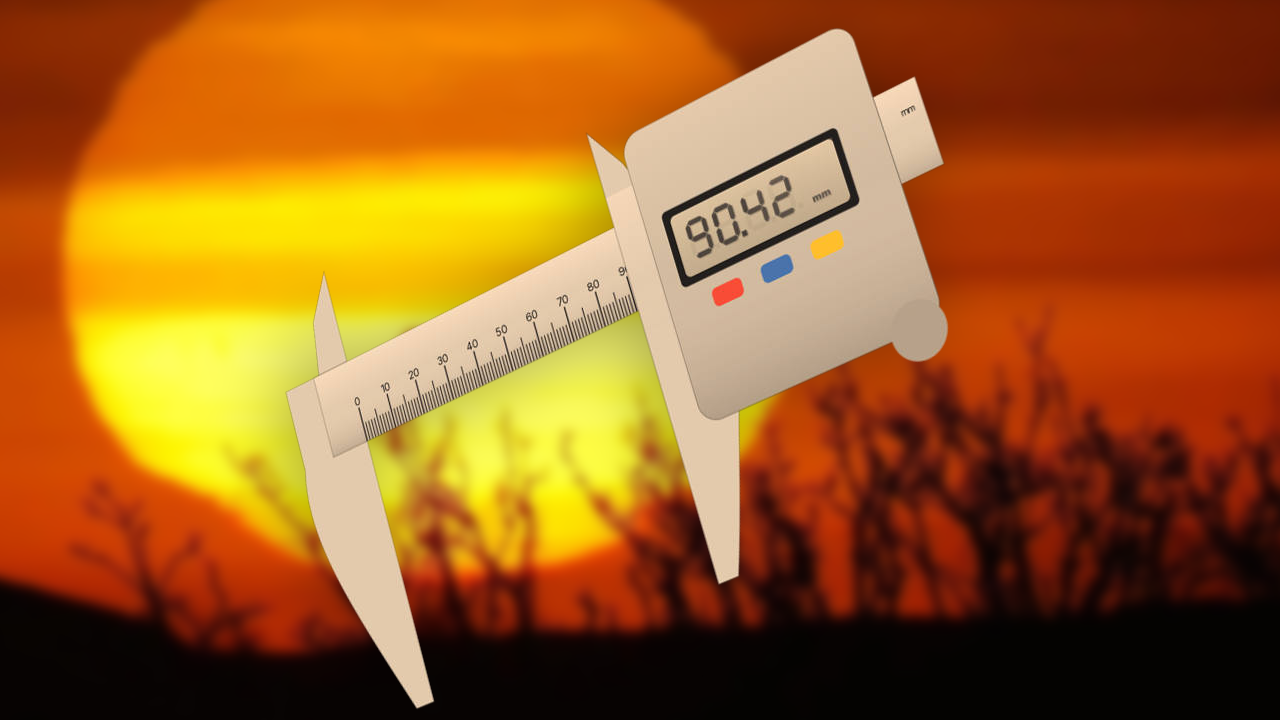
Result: 90.42 mm
